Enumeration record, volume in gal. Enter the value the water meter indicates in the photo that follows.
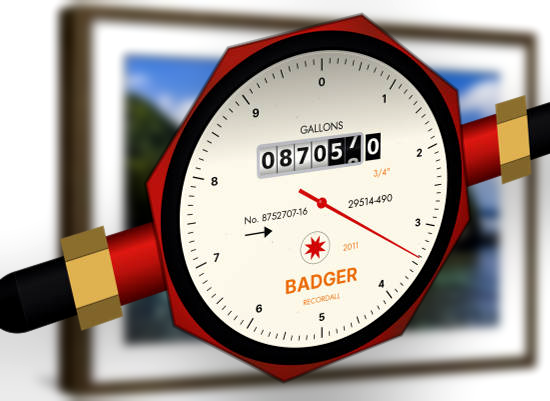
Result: 870573.4 gal
